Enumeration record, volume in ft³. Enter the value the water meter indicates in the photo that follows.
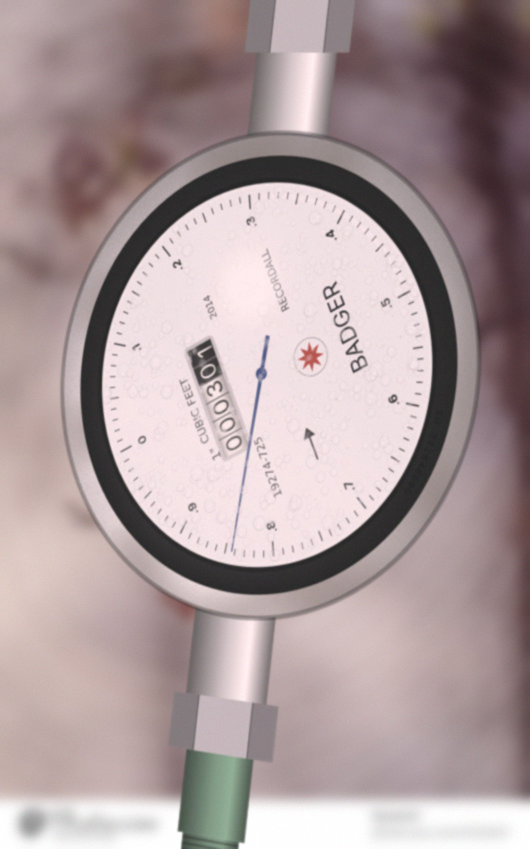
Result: 300.84 ft³
